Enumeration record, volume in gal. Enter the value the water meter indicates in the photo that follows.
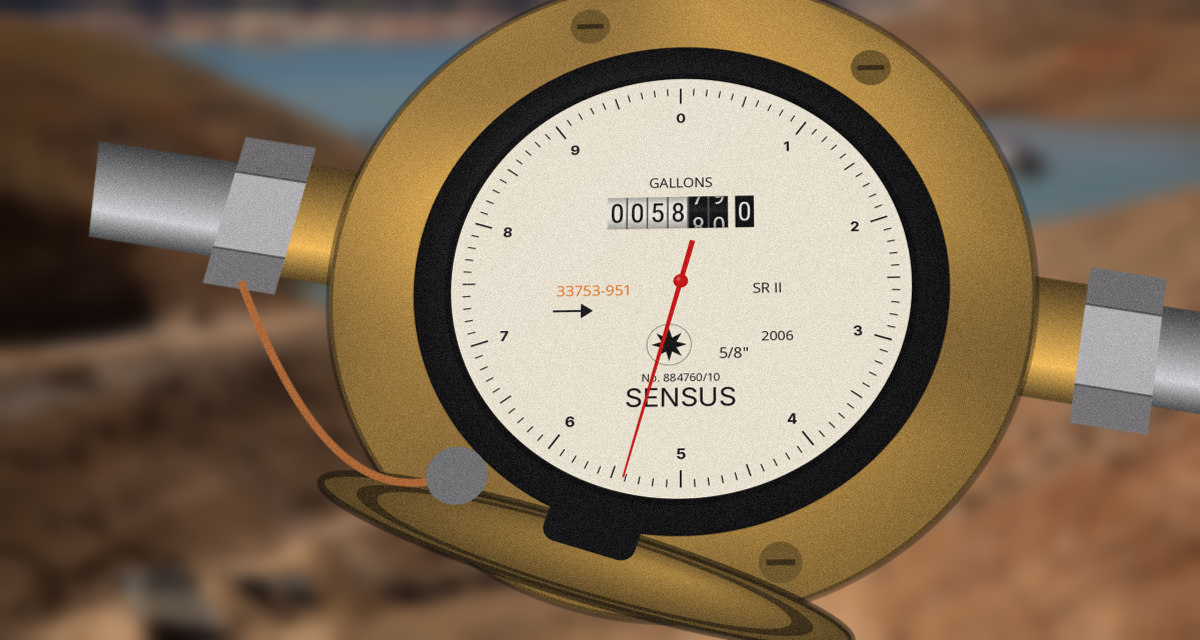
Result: 58795.4 gal
